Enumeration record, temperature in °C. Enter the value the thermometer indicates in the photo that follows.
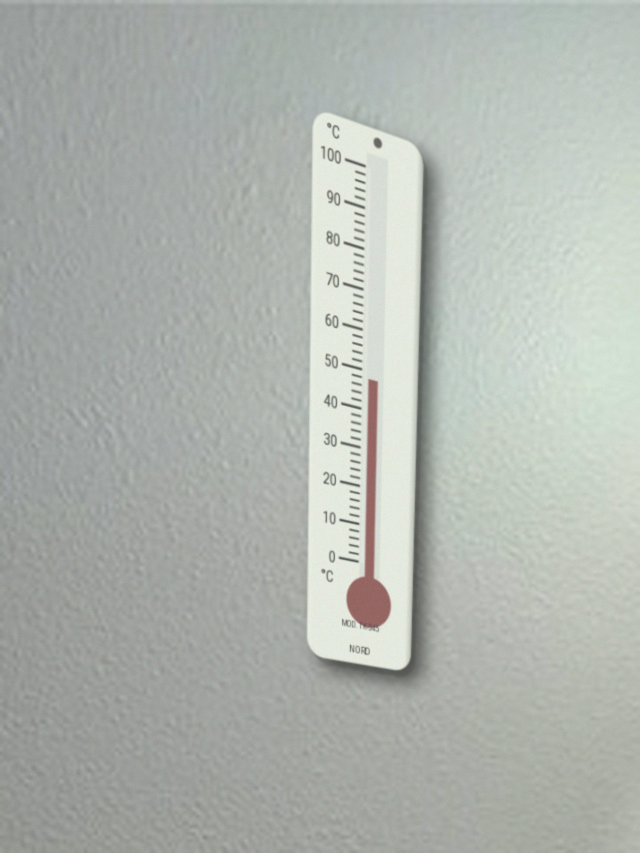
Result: 48 °C
